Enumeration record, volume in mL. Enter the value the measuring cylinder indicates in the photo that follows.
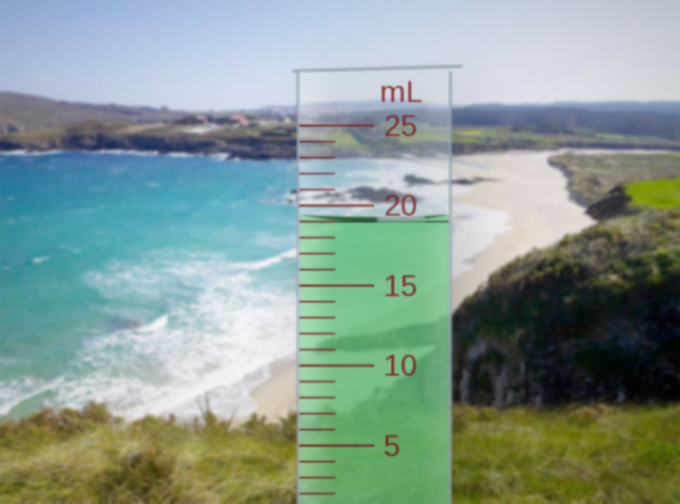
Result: 19 mL
